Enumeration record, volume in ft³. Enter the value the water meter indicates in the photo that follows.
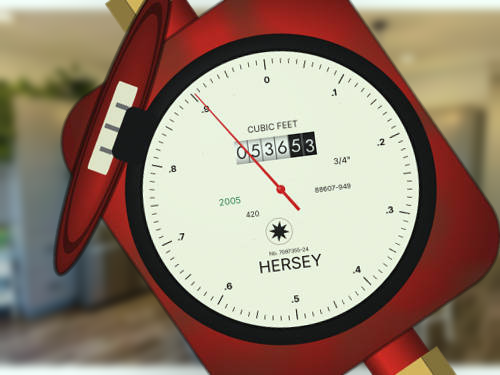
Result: 53652.90 ft³
